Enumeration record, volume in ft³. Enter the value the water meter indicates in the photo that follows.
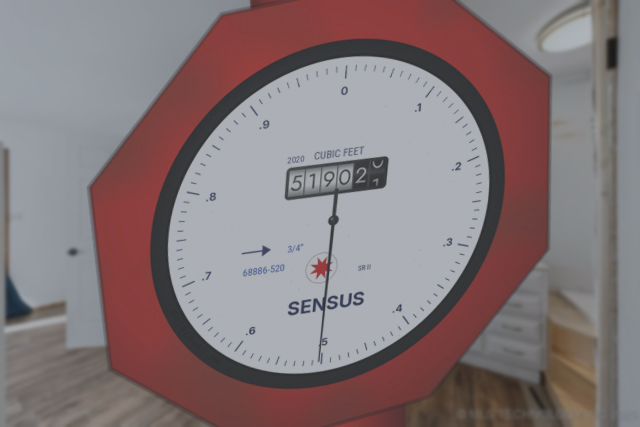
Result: 519020.50 ft³
